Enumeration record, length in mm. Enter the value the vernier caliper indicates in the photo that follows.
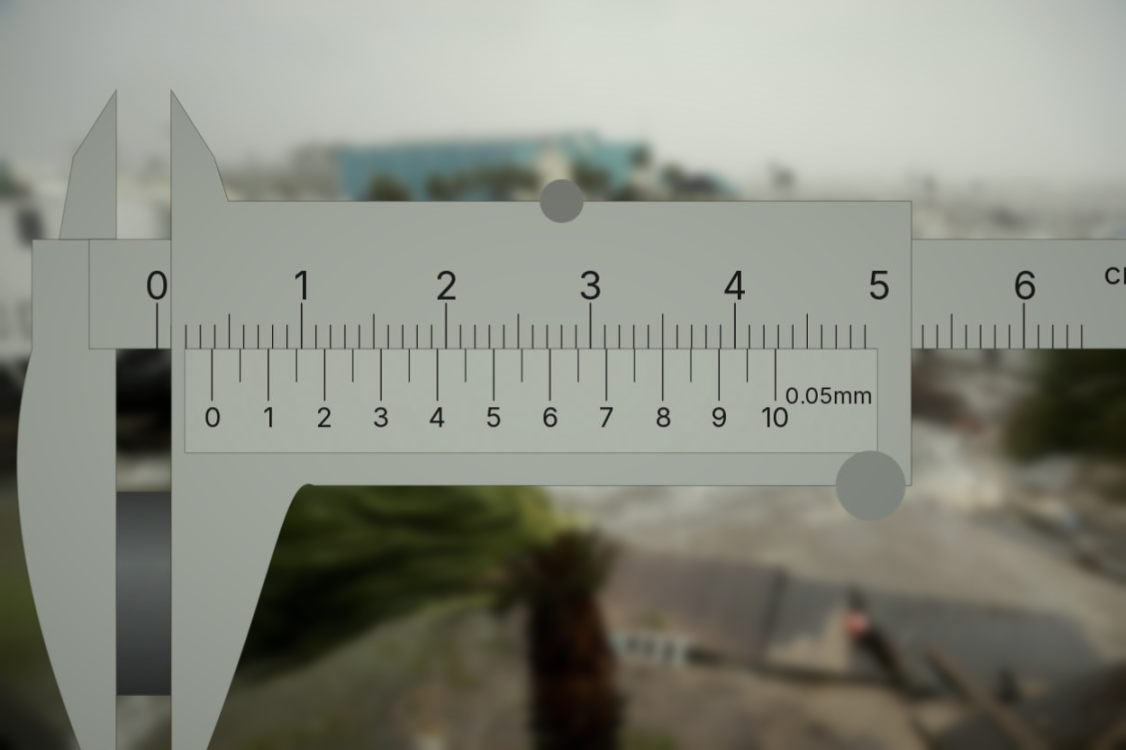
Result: 3.8 mm
